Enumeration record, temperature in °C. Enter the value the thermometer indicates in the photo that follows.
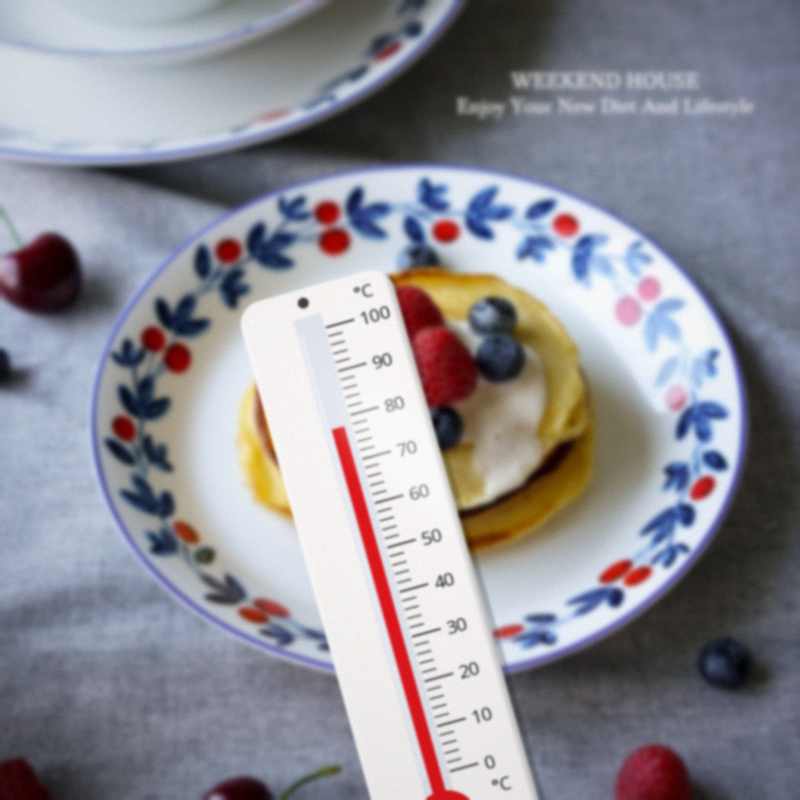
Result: 78 °C
